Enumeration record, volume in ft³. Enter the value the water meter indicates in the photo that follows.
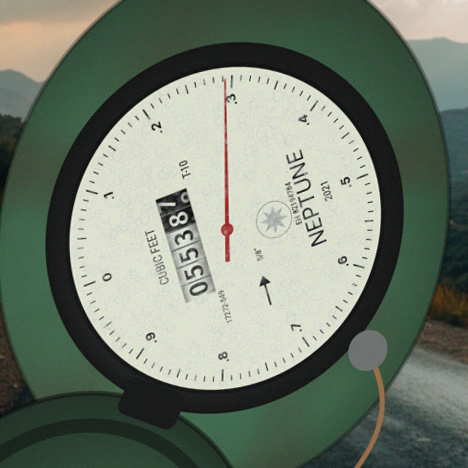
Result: 55387.29 ft³
